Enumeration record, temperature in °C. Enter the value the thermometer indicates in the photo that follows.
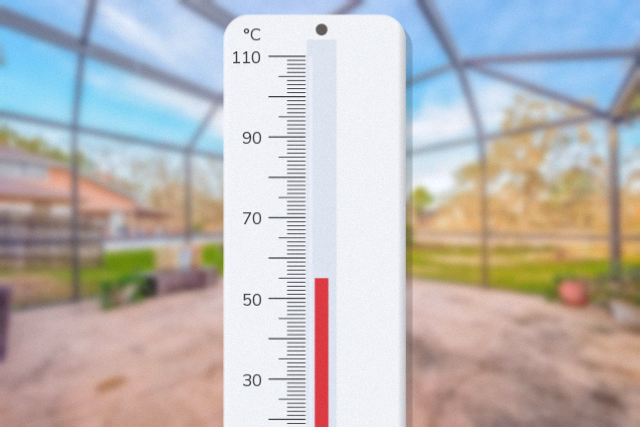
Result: 55 °C
